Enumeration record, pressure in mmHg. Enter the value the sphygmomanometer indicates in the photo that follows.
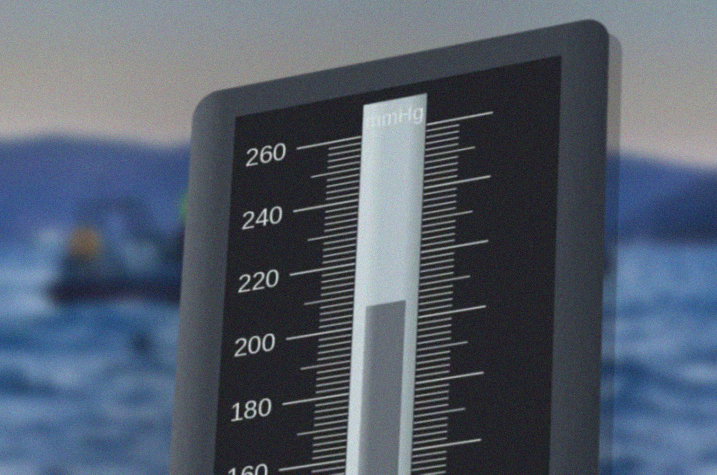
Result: 206 mmHg
